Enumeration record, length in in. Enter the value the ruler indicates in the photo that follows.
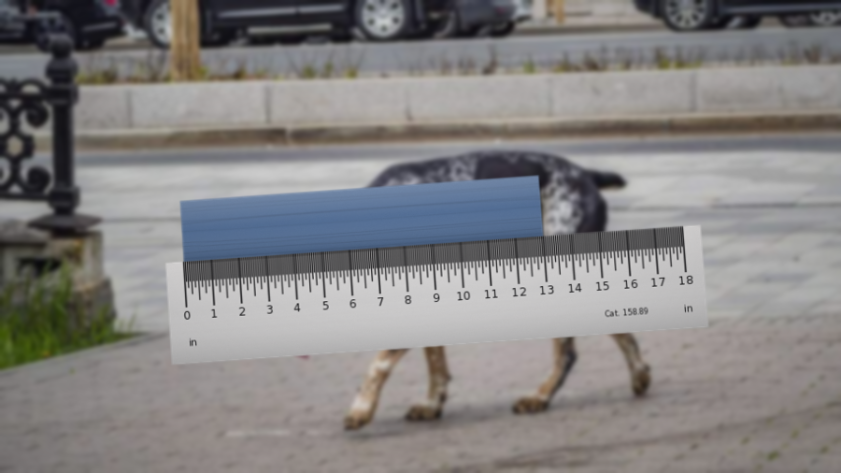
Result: 13 in
